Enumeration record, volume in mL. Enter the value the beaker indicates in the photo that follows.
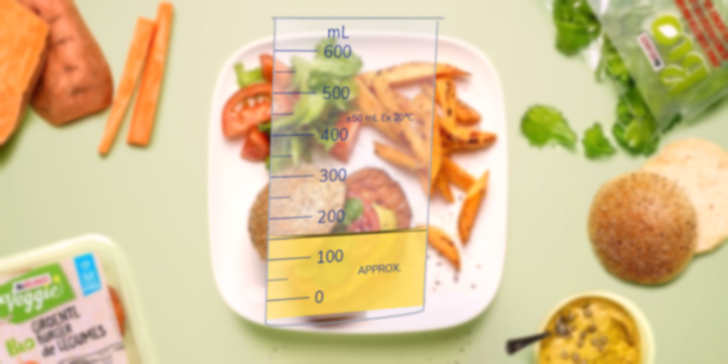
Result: 150 mL
